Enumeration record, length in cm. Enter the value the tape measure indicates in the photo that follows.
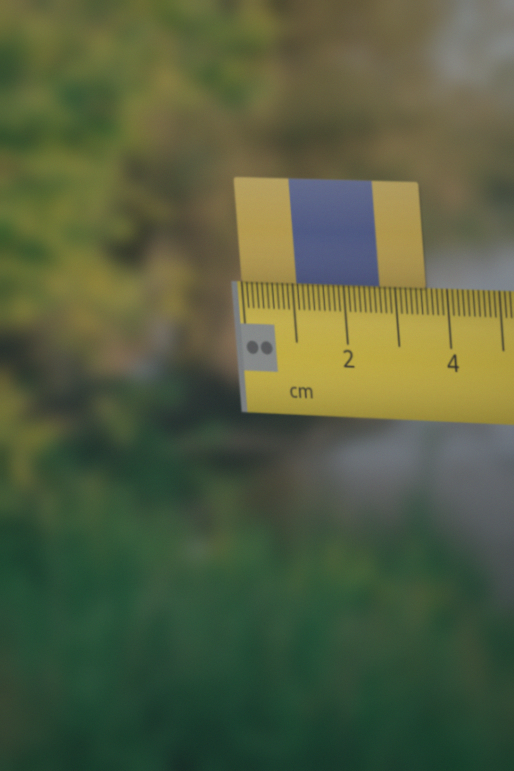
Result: 3.6 cm
